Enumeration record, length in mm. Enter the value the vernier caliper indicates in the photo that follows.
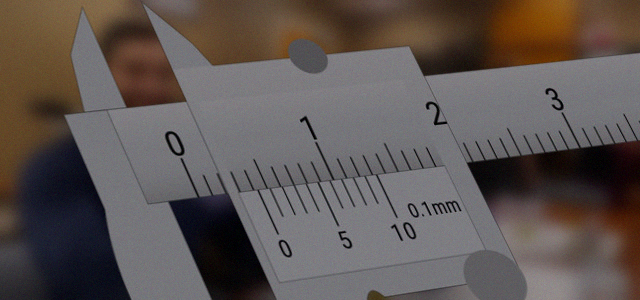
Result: 4.3 mm
